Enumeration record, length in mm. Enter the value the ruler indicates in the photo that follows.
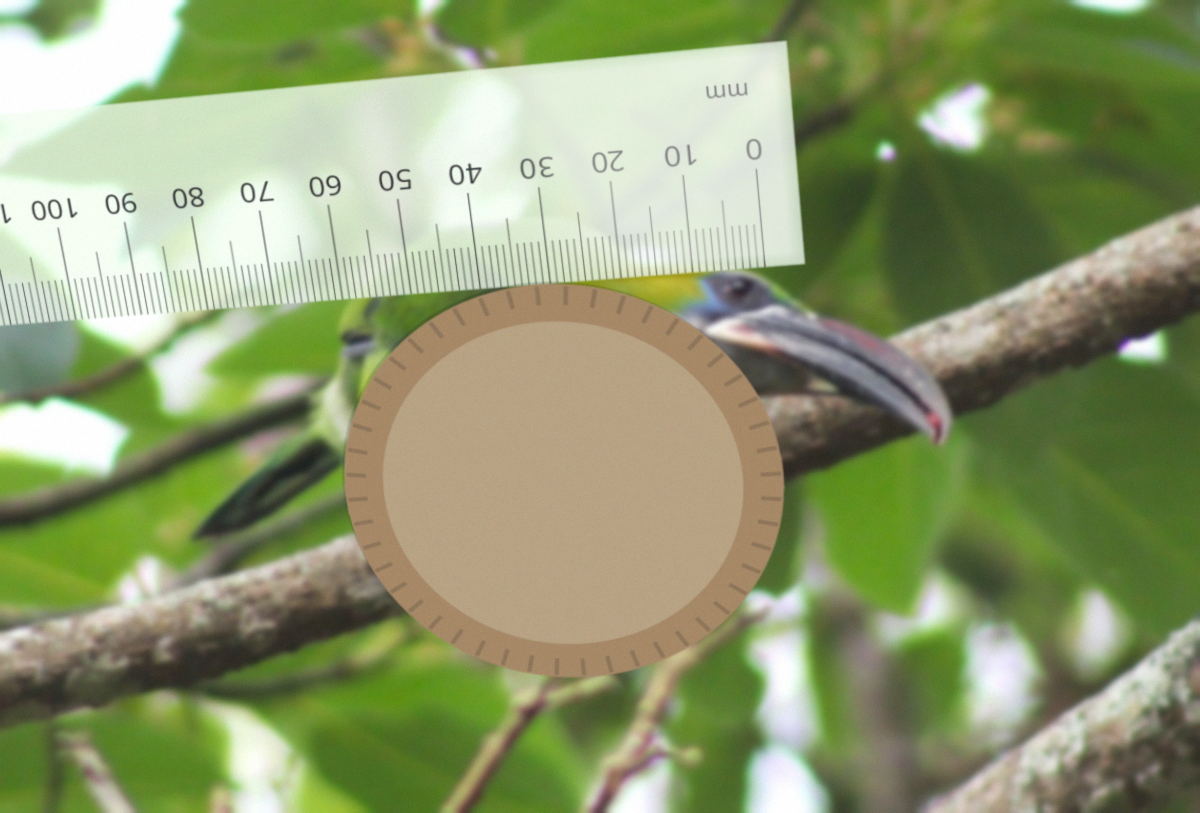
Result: 64 mm
